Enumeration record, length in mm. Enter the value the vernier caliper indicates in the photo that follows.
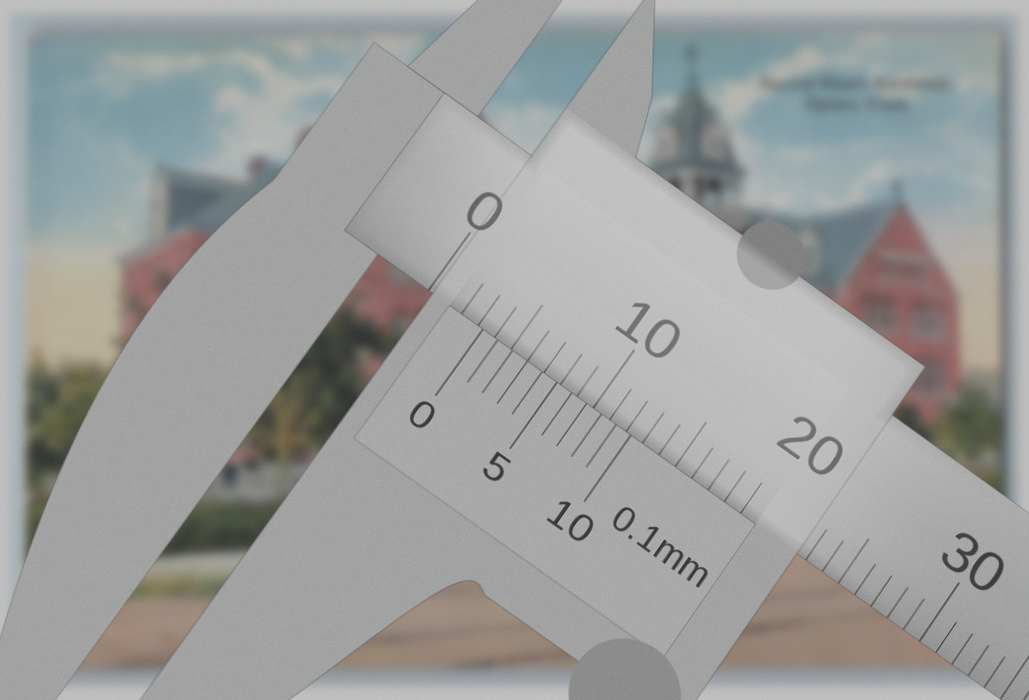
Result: 3.3 mm
